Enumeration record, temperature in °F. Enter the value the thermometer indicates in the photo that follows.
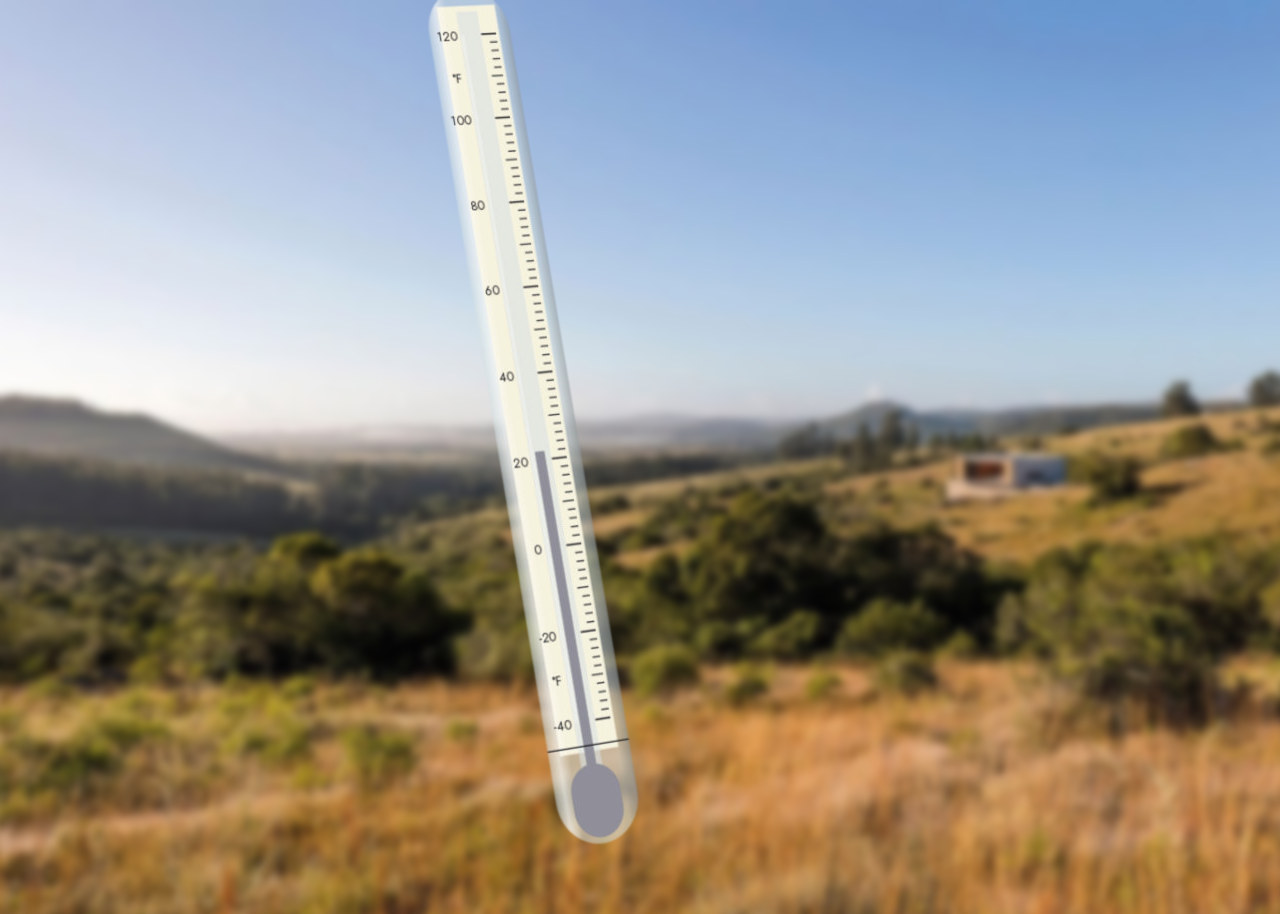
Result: 22 °F
